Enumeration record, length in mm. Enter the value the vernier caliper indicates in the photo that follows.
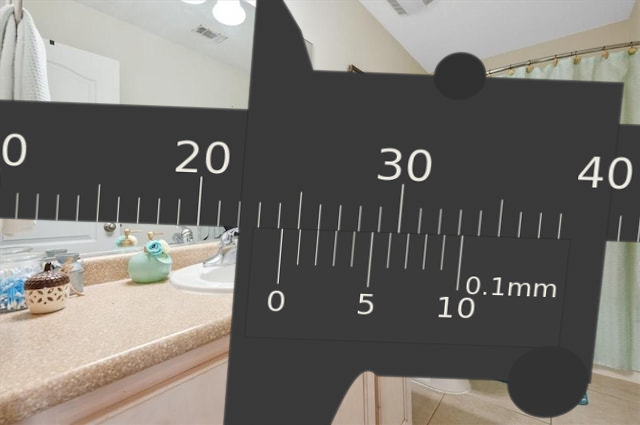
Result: 24.2 mm
